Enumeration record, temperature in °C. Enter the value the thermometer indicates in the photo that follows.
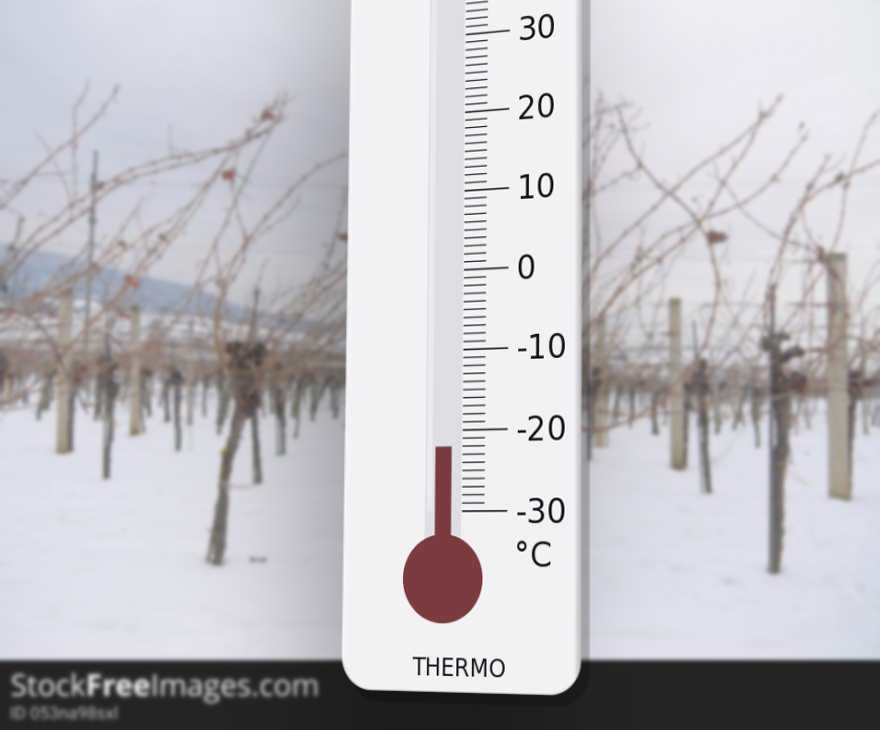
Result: -22 °C
